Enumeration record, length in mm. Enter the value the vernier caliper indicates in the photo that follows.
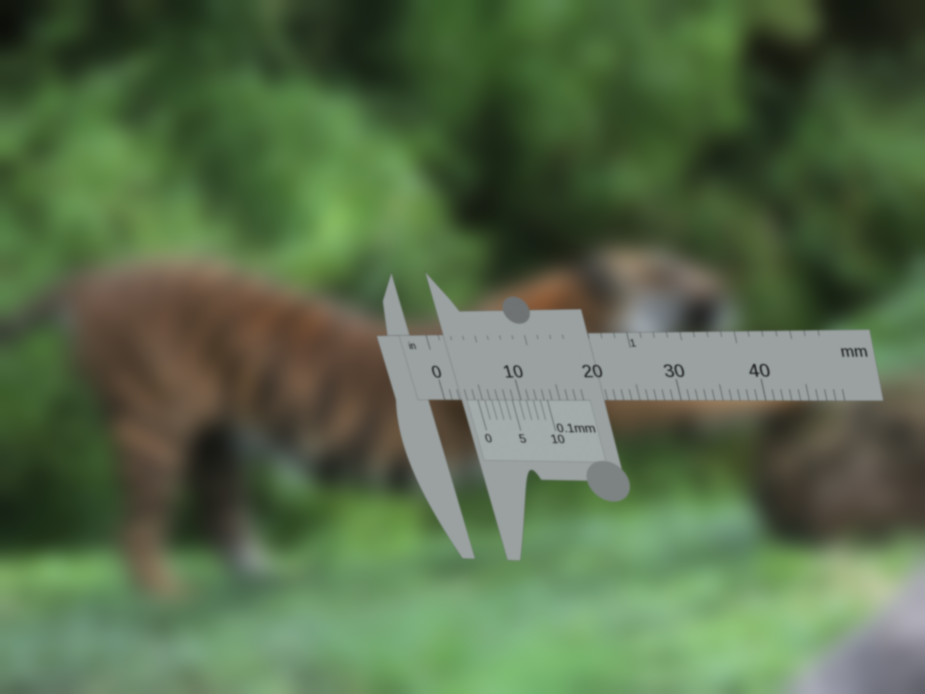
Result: 4.4 mm
